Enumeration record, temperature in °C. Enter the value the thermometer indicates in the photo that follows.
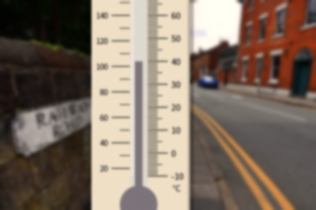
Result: 40 °C
